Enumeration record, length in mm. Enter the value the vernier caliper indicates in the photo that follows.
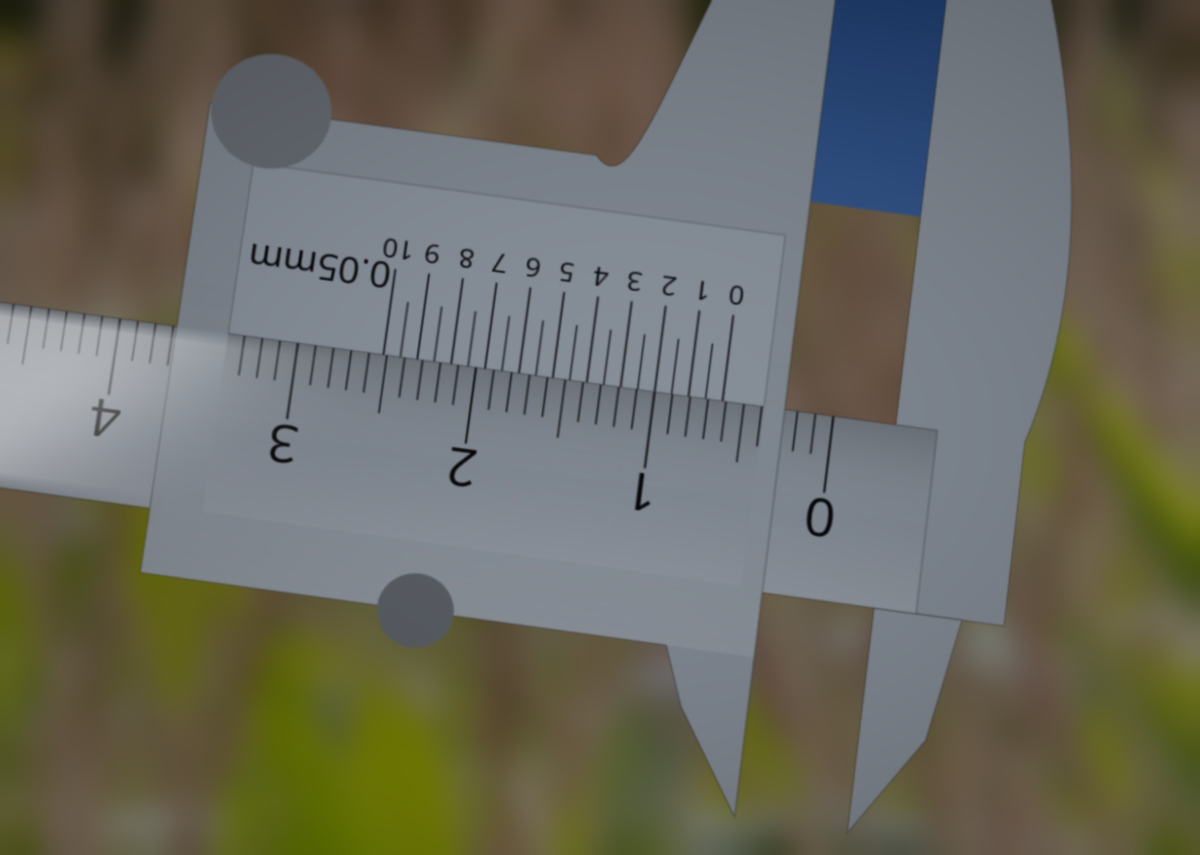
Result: 6.2 mm
